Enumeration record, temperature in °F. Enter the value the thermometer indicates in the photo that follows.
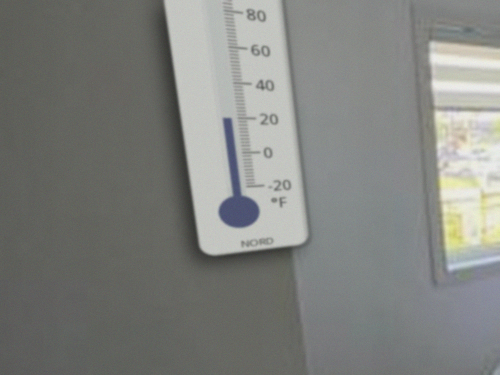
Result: 20 °F
